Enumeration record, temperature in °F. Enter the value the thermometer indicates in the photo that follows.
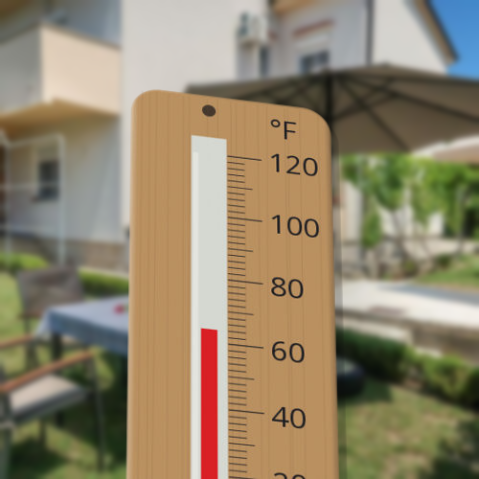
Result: 64 °F
